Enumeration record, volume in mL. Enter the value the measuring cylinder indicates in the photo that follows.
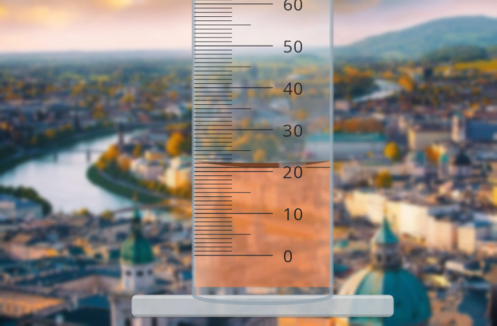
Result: 21 mL
